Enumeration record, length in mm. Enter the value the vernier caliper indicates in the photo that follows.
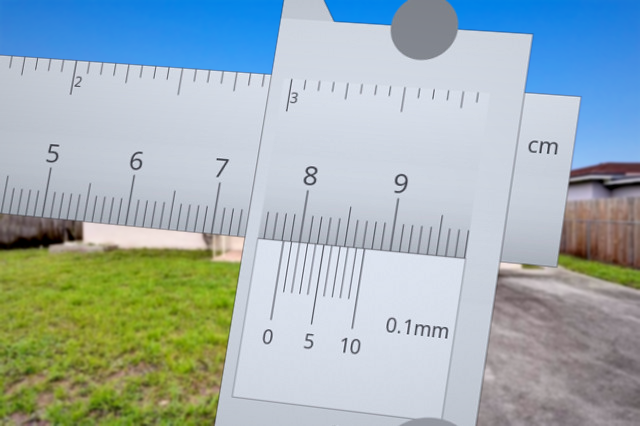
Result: 78.2 mm
